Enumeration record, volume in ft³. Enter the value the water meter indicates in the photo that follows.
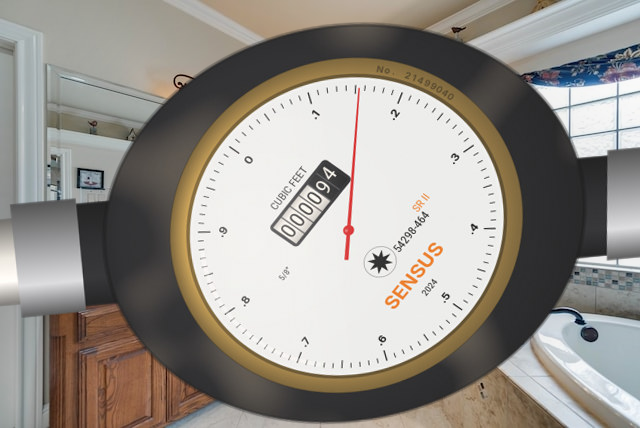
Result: 94.15 ft³
